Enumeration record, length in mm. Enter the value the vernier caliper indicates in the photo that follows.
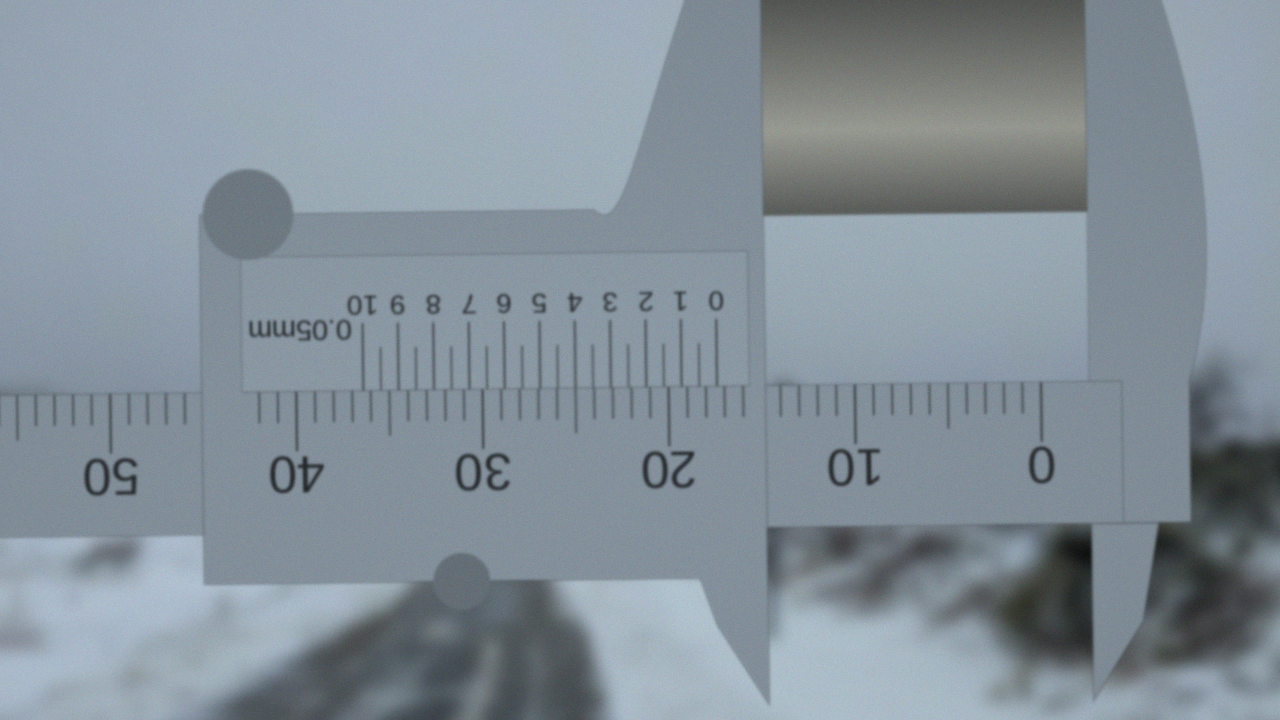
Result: 17.4 mm
